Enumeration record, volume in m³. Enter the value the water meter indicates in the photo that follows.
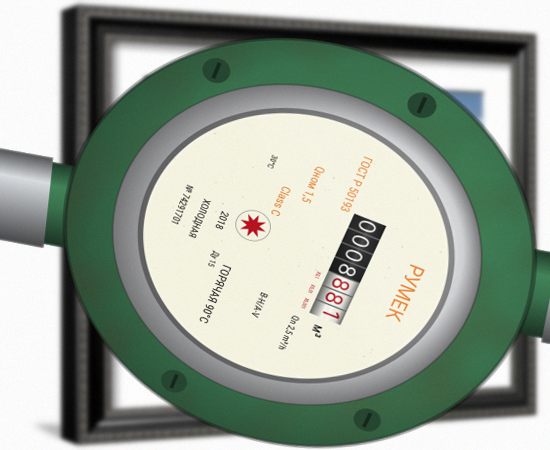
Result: 8.881 m³
